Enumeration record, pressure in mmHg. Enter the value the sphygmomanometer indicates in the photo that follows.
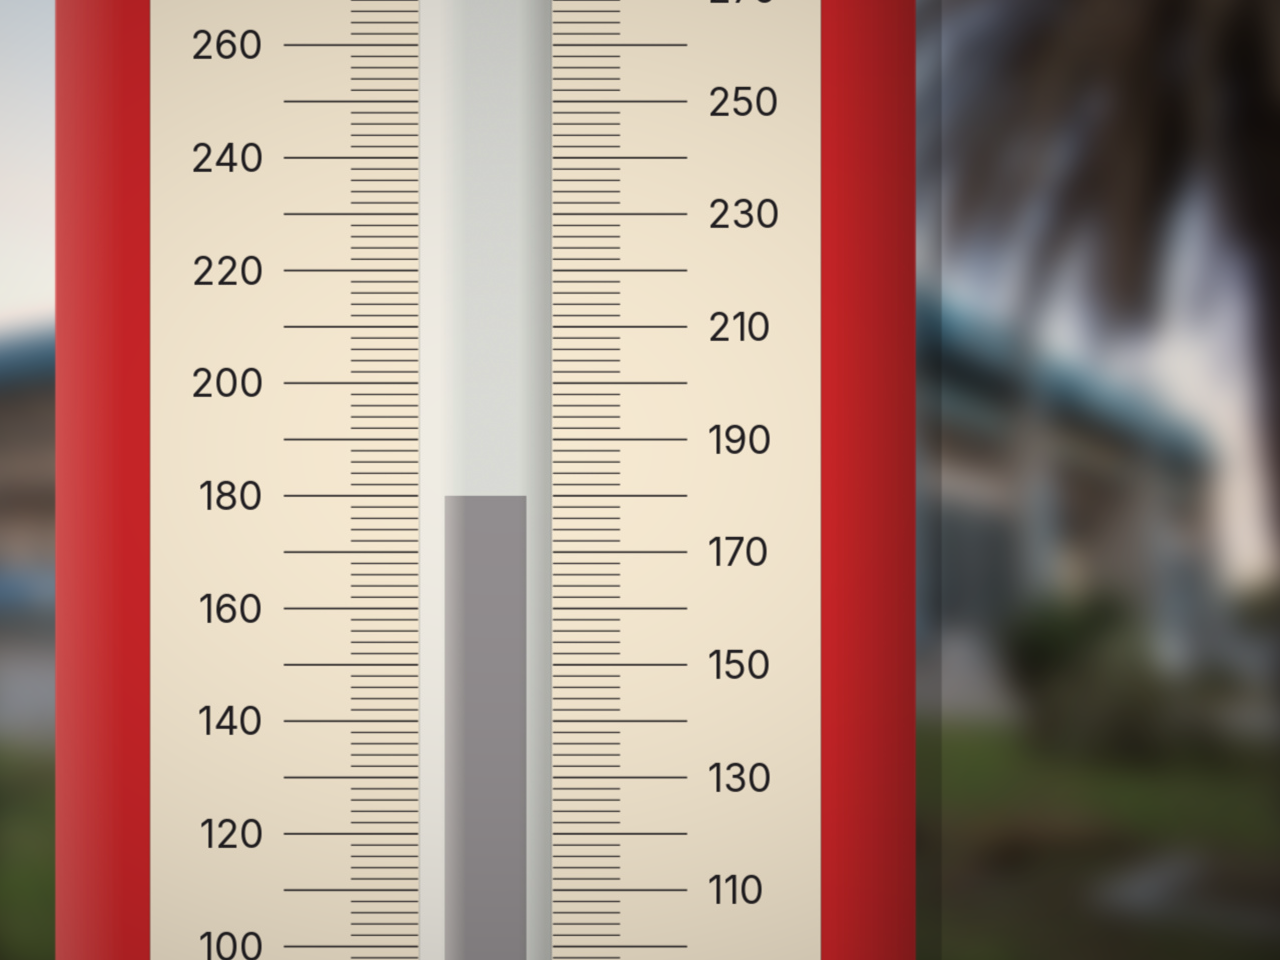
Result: 180 mmHg
